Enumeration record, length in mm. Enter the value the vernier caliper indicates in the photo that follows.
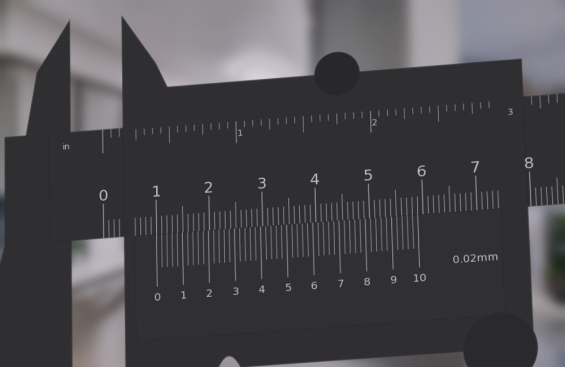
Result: 10.0 mm
